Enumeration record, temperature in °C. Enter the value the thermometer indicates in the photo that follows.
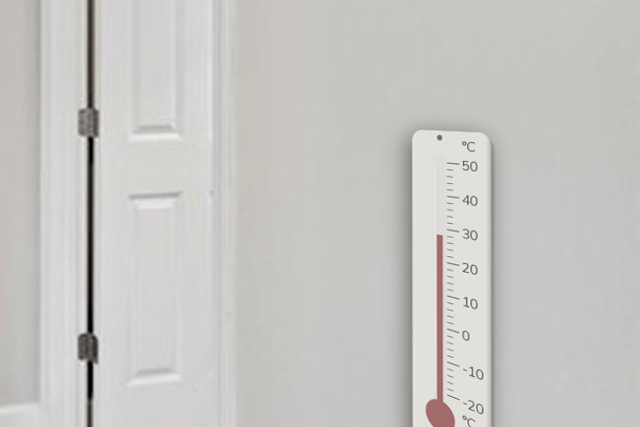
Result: 28 °C
